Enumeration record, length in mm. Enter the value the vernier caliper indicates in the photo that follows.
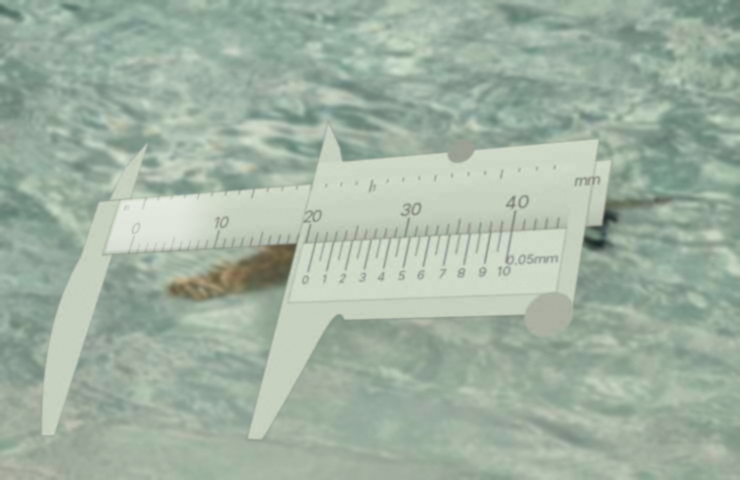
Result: 21.0 mm
